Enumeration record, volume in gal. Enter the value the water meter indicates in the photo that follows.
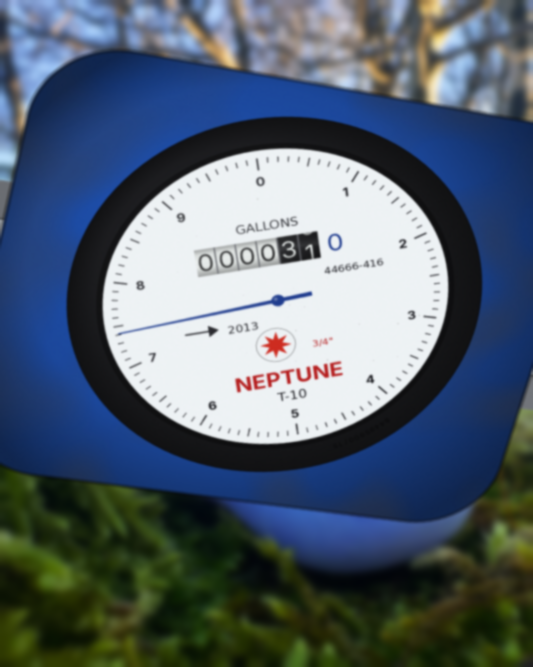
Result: 307.4 gal
